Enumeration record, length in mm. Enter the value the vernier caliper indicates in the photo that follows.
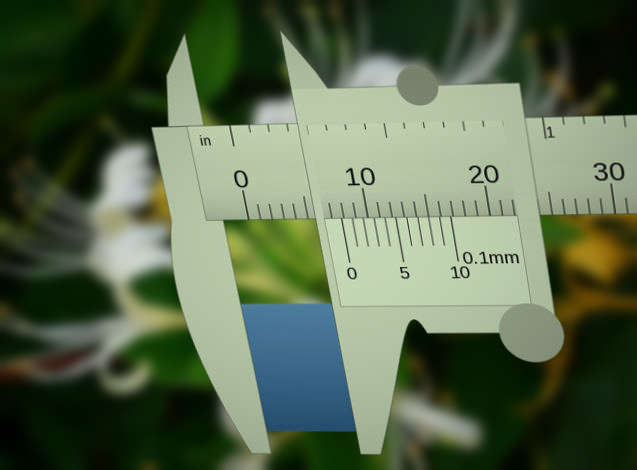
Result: 7.8 mm
